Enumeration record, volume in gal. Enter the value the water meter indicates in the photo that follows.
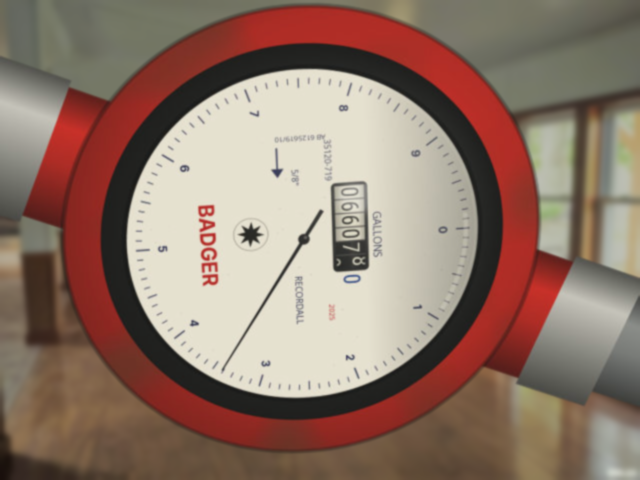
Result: 660783.4 gal
